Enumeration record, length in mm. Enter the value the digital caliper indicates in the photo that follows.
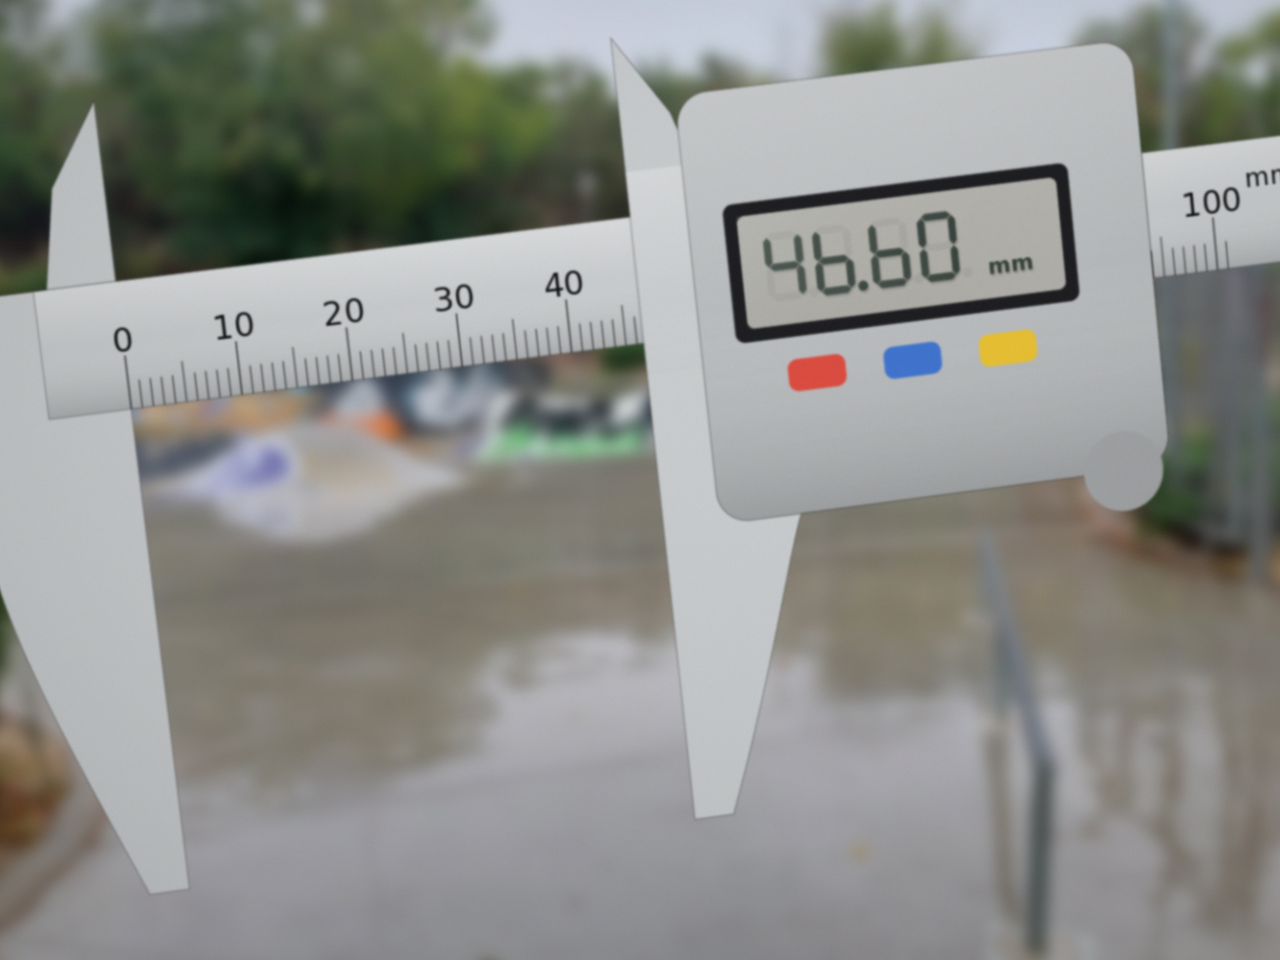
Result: 46.60 mm
